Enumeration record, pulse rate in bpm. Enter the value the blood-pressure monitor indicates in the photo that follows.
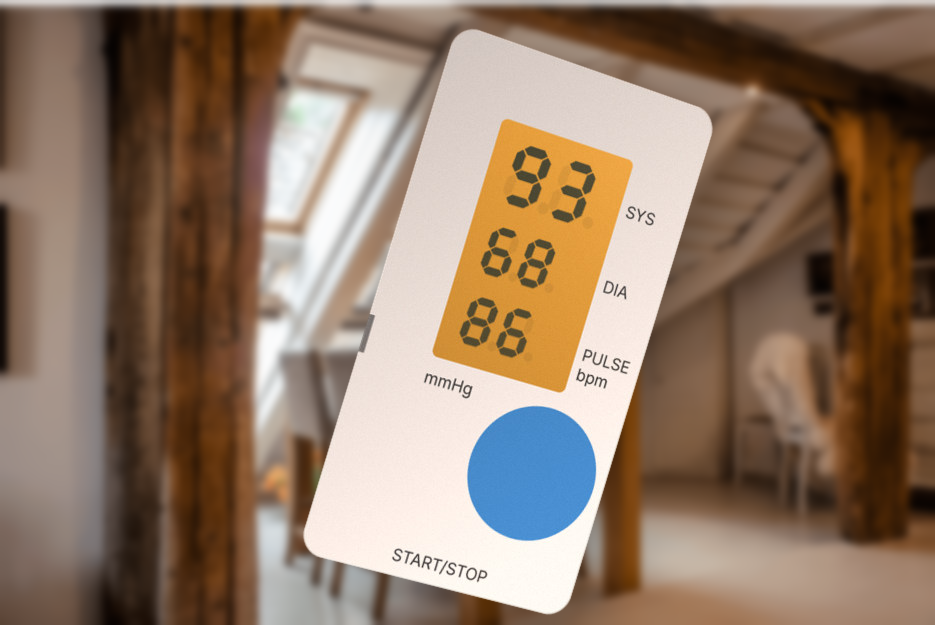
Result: 86 bpm
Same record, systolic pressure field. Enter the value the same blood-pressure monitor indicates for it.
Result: 93 mmHg
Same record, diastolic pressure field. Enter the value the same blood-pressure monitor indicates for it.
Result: 68 mmHg
